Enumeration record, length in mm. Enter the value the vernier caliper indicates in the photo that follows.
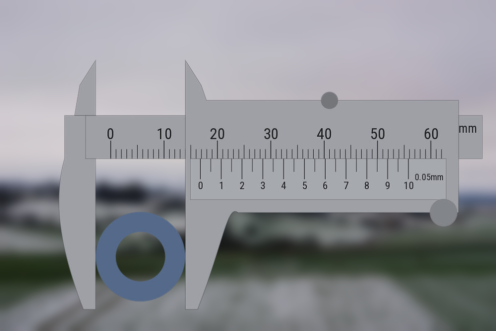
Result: 16.8 mm
